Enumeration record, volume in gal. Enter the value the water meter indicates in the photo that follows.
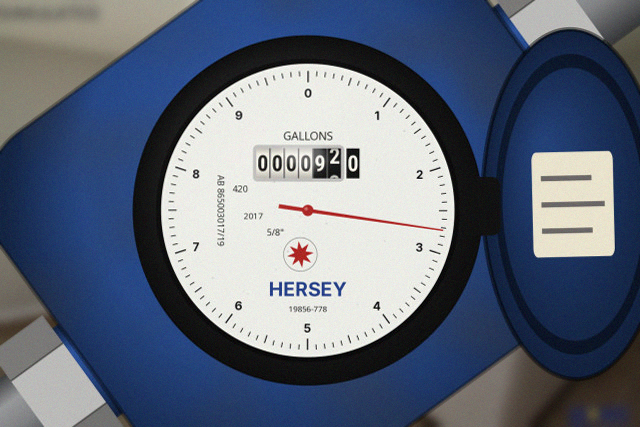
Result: 922.7 gal
